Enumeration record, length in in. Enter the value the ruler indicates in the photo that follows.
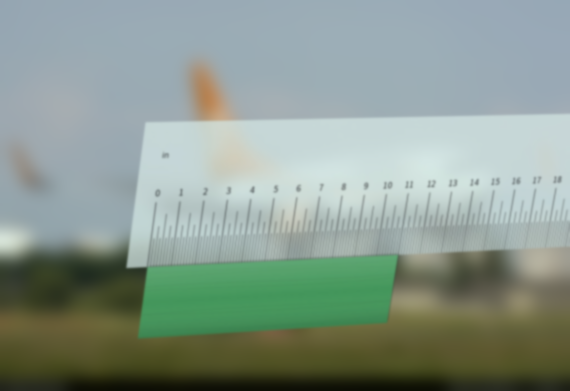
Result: 11 in
